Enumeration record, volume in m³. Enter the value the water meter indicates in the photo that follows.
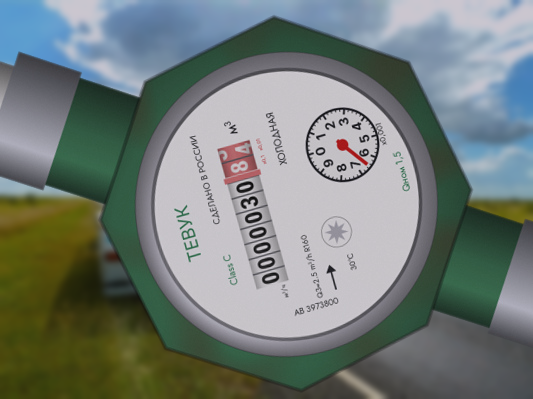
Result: 30.836 m³
